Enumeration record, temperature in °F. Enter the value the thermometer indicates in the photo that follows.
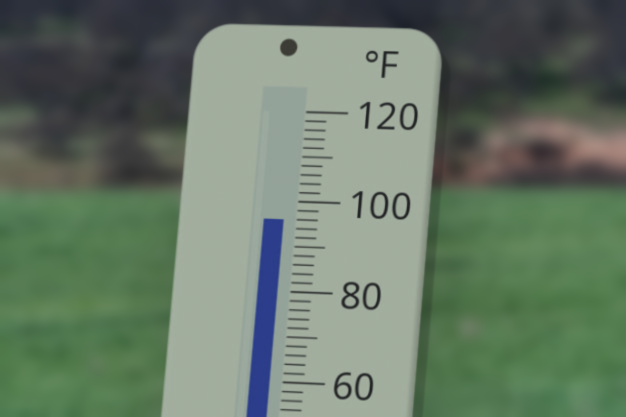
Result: 96 °F
